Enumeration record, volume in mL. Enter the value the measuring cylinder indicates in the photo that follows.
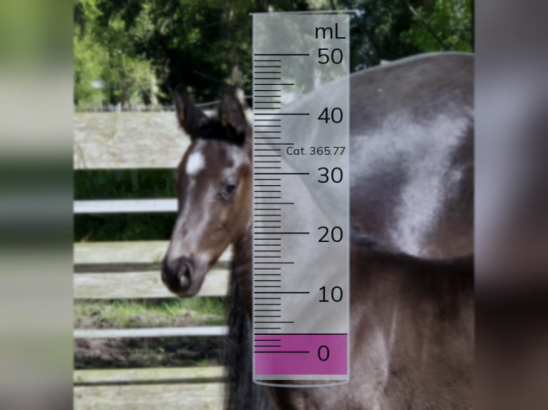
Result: 3 mL
